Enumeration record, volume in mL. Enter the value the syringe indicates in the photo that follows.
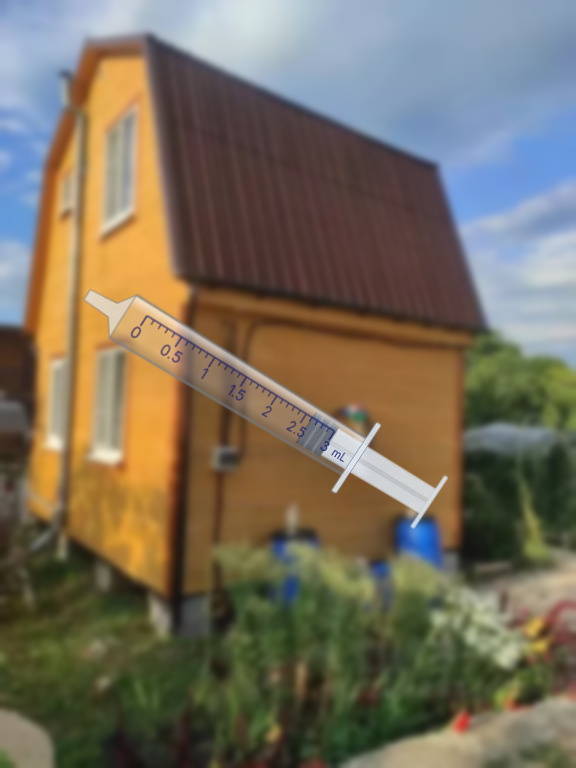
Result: 2.6 mL
